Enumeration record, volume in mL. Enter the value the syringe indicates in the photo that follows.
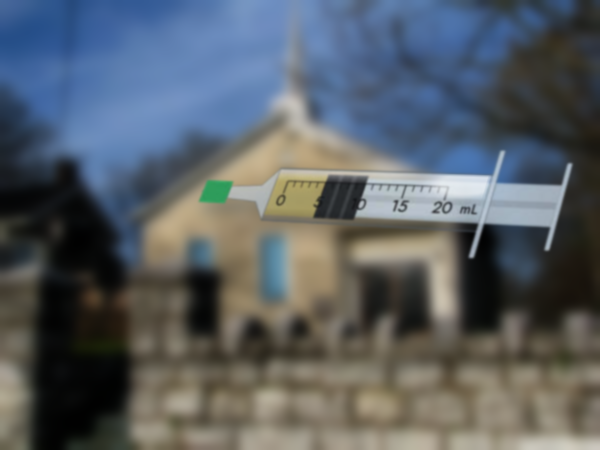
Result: 5 mL
